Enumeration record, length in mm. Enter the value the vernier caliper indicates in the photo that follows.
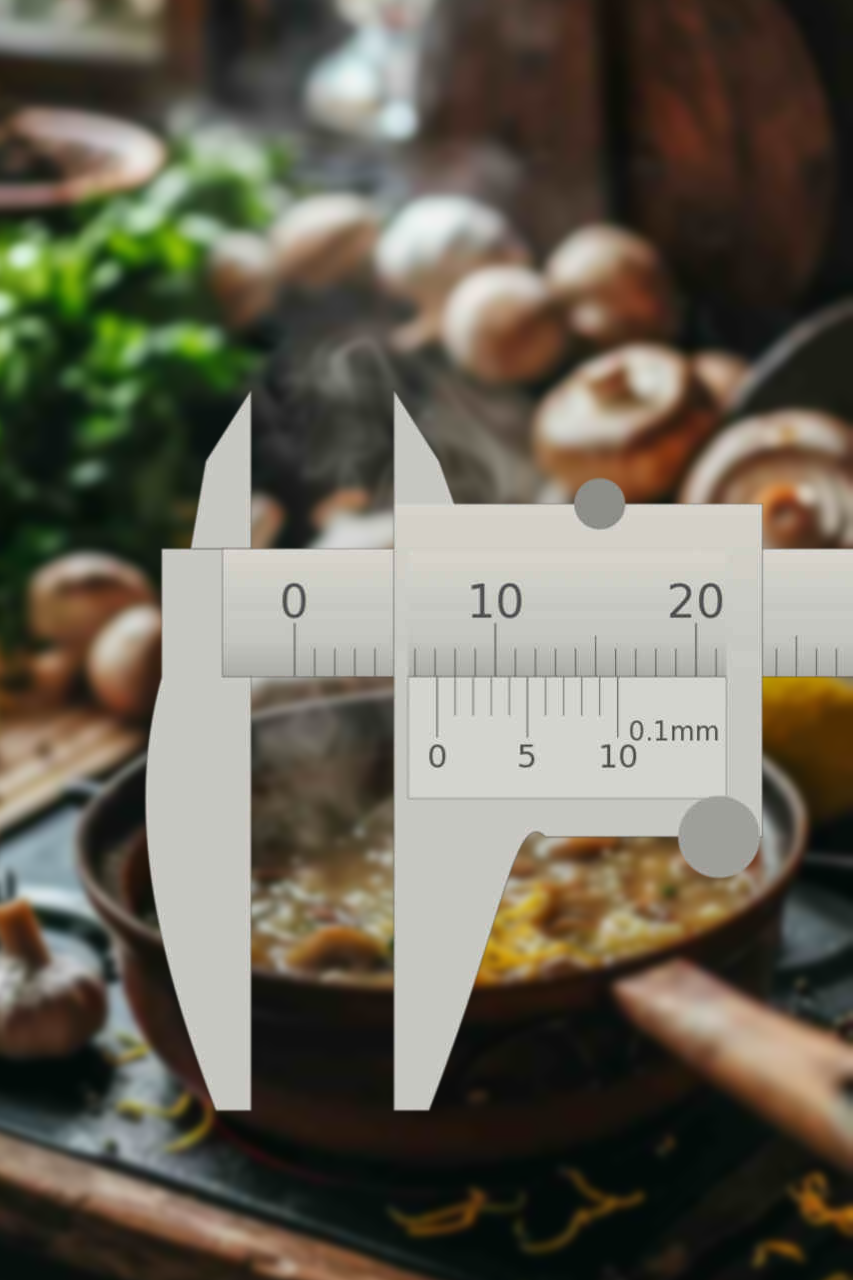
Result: 7.1 mm
